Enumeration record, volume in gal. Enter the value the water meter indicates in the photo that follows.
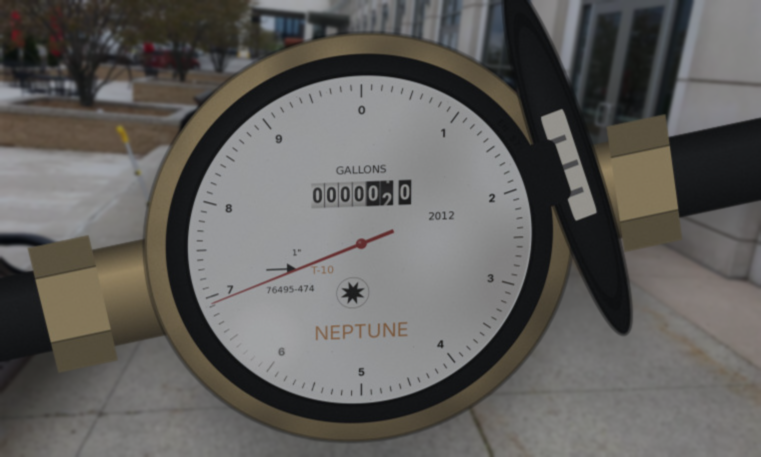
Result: 16.9 gal
